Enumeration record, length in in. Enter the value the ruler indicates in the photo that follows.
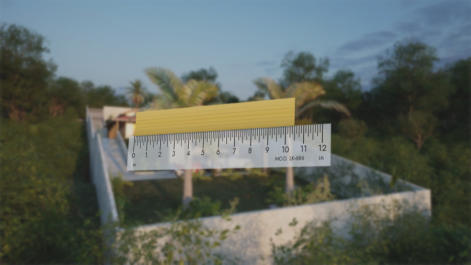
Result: 10.5 in
